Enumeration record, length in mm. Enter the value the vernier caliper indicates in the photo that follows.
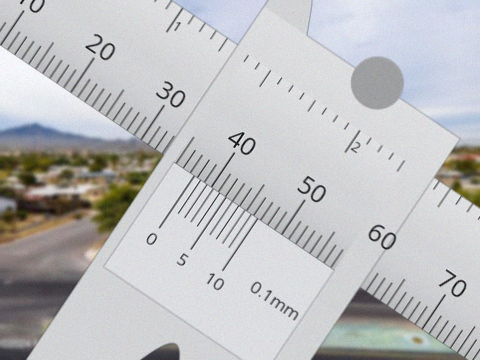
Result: 37.6 mm
